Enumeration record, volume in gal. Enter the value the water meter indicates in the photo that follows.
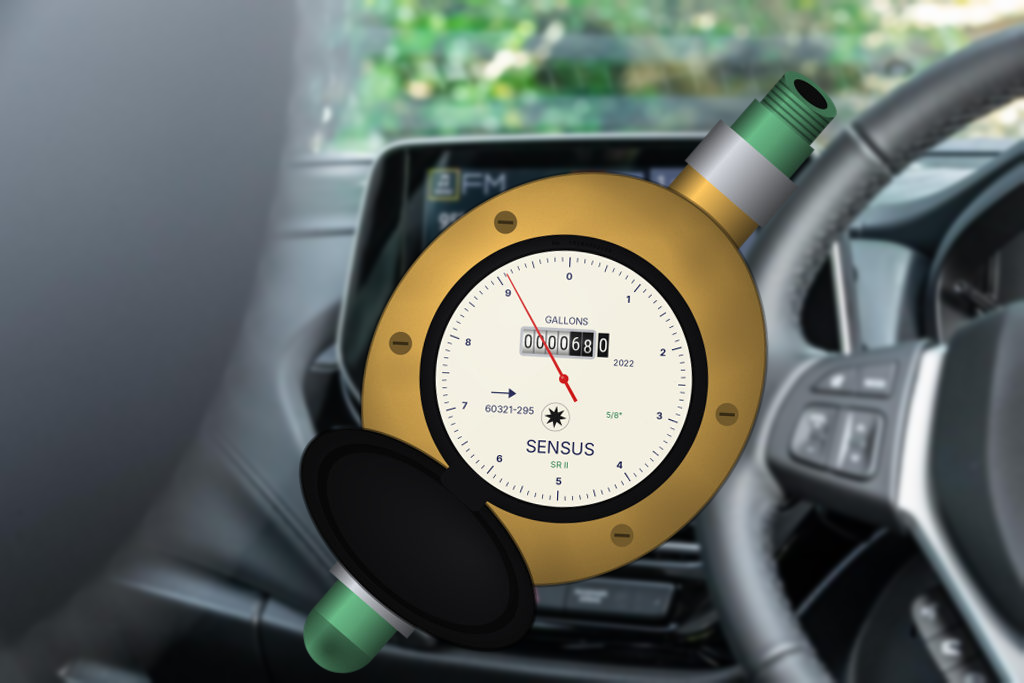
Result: 679.1 gal
